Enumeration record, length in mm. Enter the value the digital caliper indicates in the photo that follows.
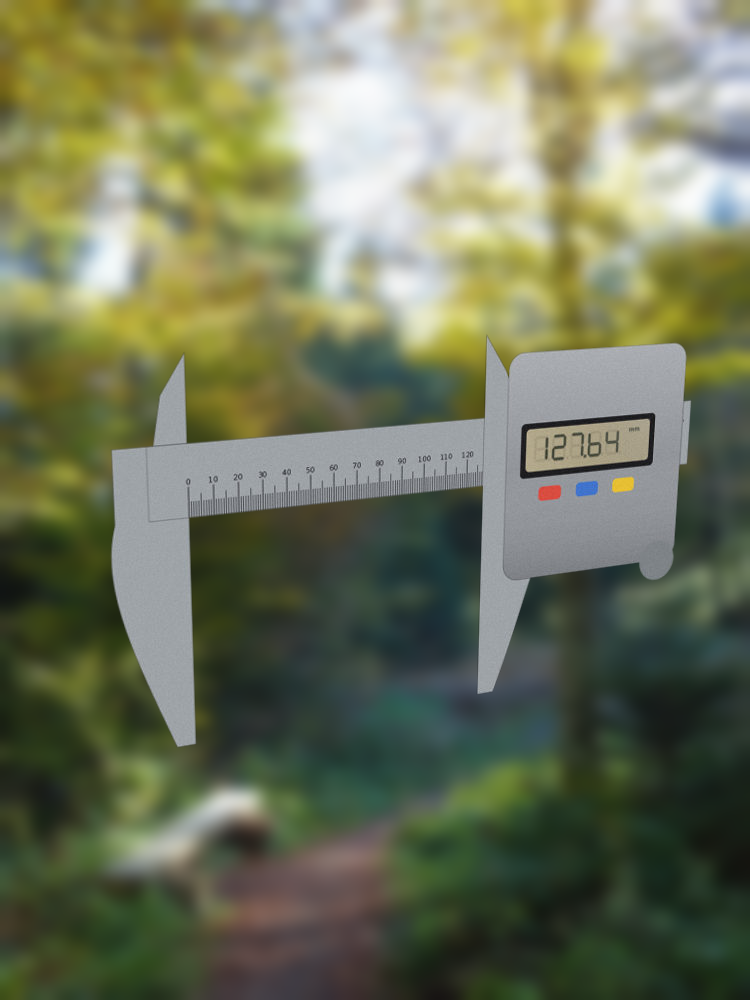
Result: 127.64 mm
